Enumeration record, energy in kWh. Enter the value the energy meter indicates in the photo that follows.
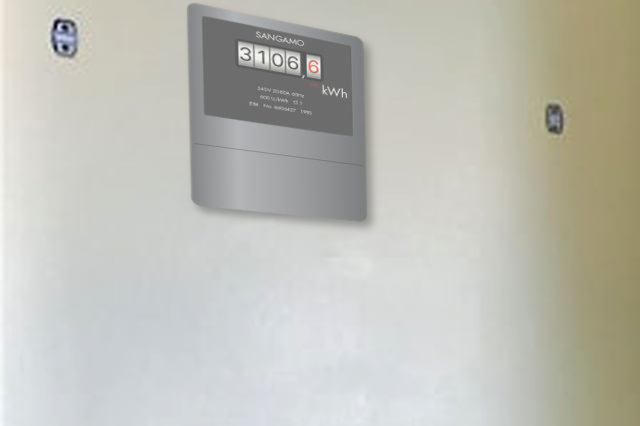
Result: 3106.6 kWh
